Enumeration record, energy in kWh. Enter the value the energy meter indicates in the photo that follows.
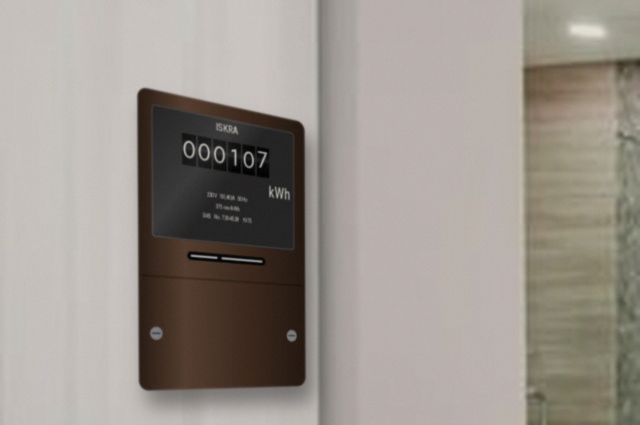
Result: 107 kWh
